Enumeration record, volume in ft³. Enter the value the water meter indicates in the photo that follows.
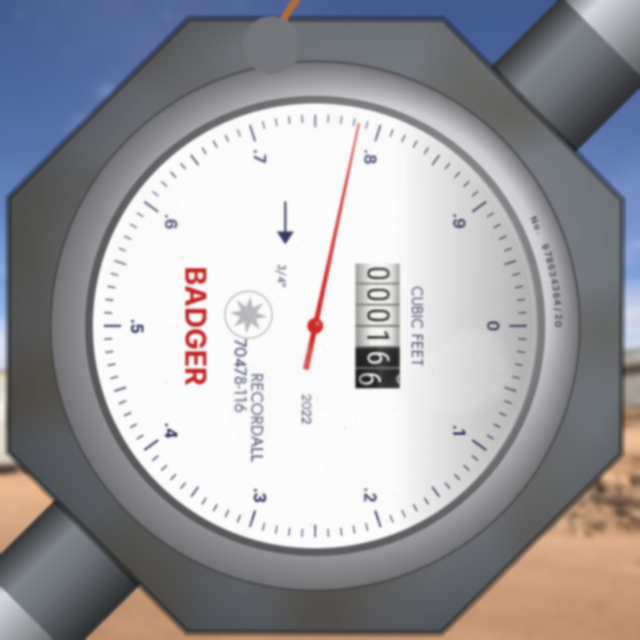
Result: 165.78 ft³
